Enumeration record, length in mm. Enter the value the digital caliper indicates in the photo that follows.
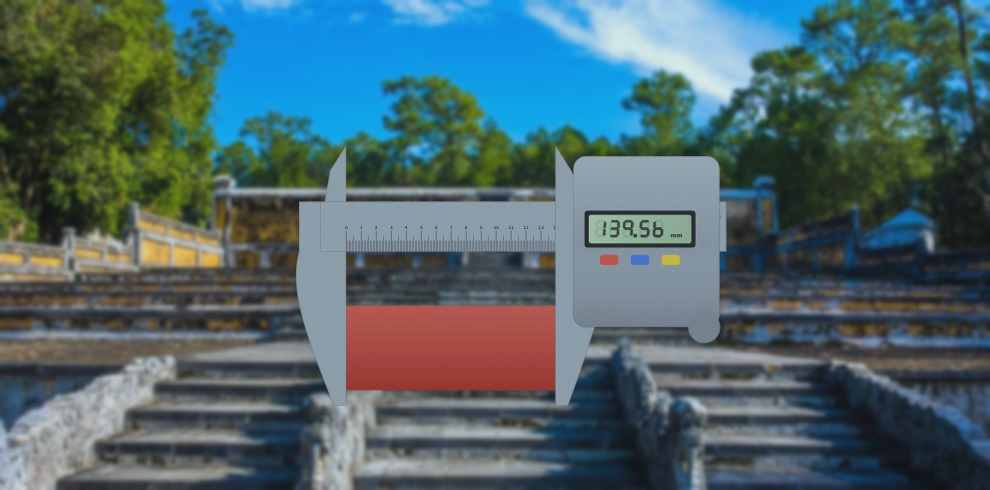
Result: 139.56 mm
